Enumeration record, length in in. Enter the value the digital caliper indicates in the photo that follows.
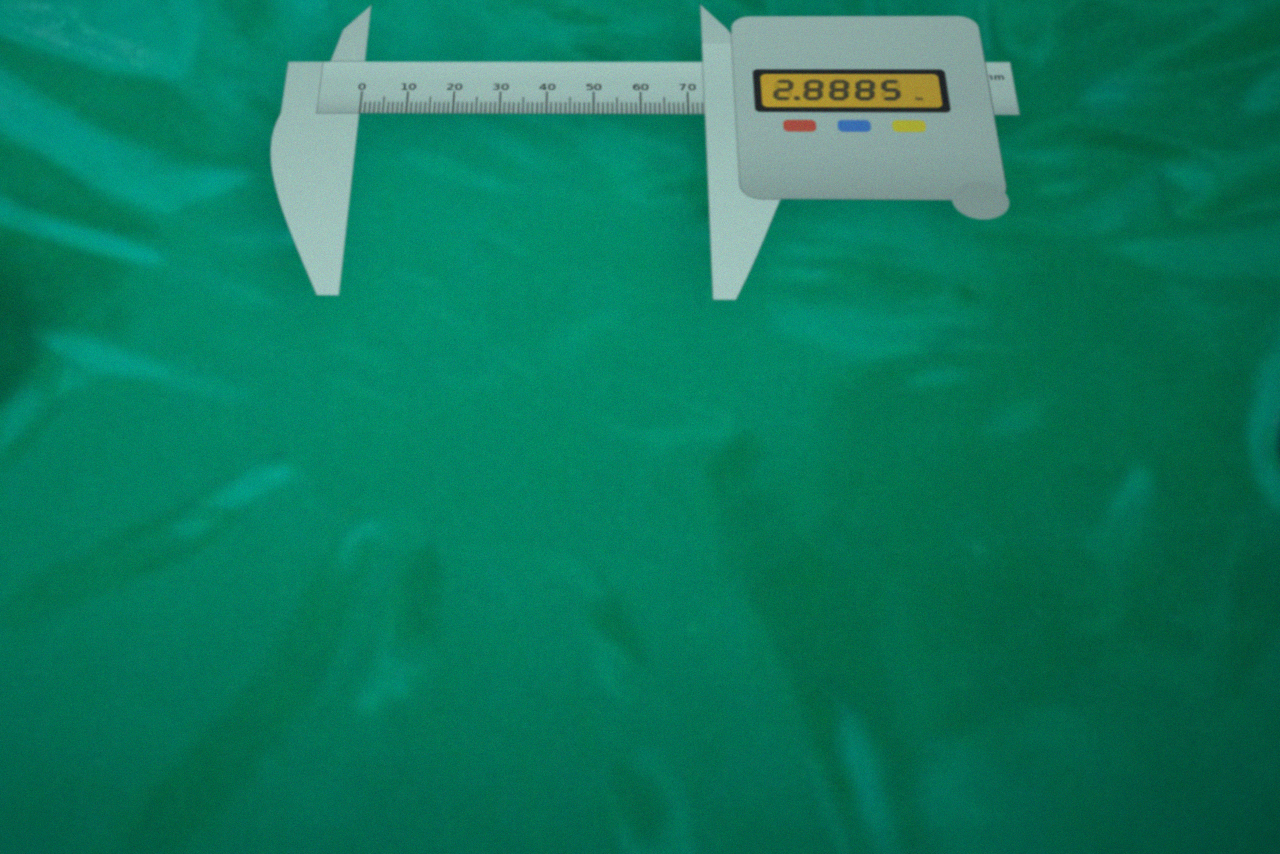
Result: 2.8885 in
